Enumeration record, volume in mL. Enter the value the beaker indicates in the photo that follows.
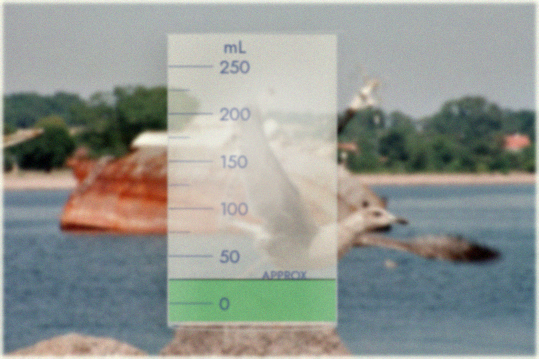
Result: 25 mL
